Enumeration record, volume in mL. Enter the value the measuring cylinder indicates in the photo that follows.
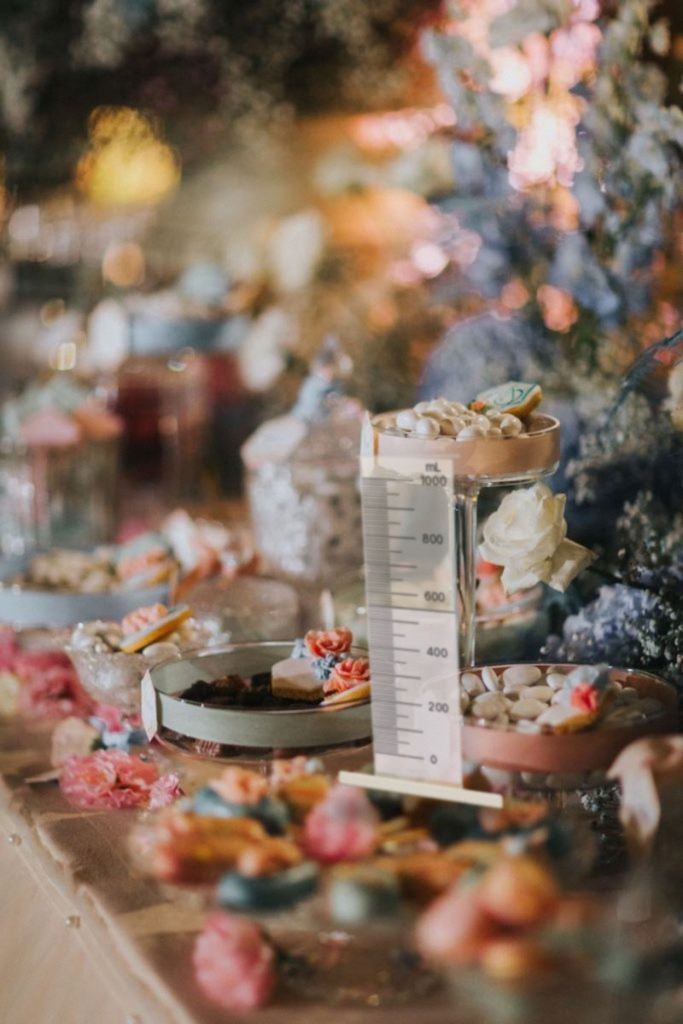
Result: 550 mL
